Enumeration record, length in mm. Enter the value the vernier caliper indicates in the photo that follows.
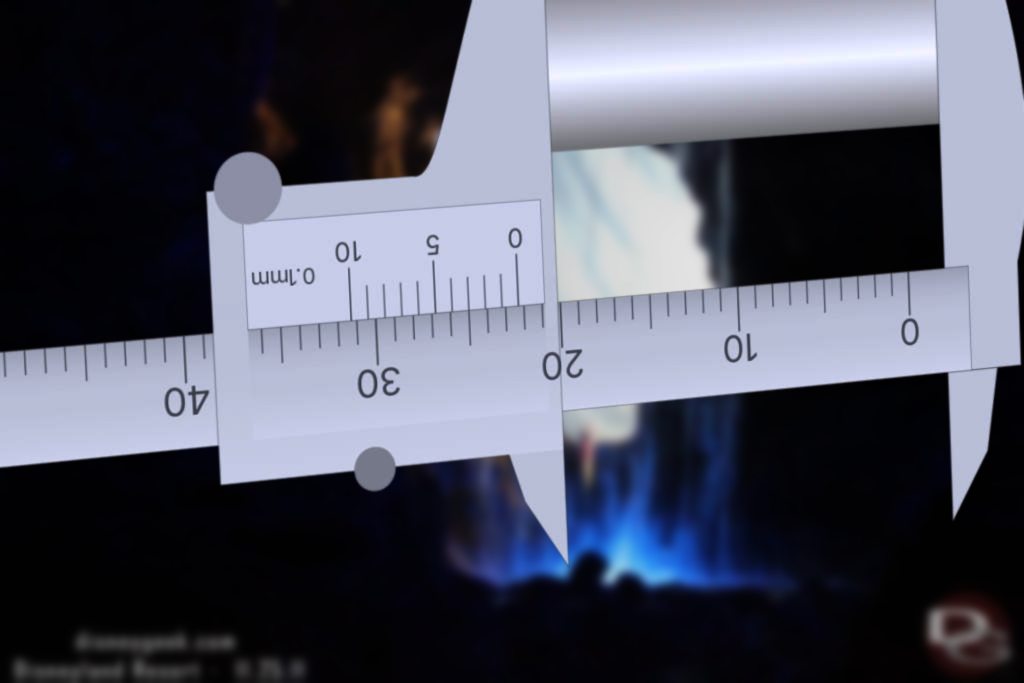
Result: 22.3 mm
